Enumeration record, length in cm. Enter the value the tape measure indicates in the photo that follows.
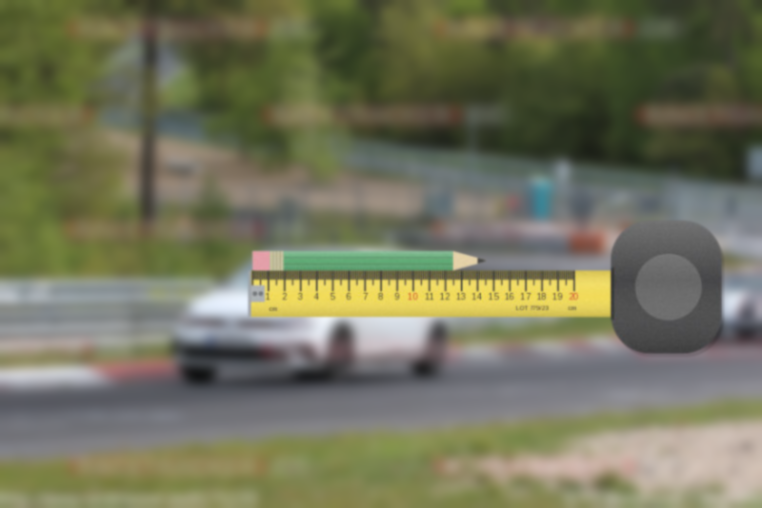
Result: 14.5 cm
